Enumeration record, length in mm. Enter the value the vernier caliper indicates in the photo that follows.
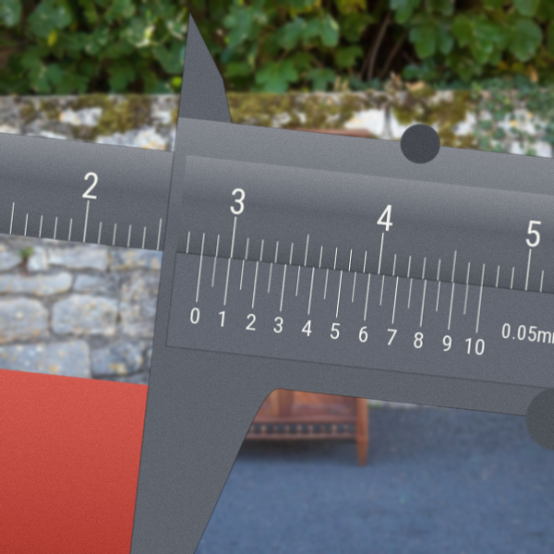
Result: 28.0 mm
